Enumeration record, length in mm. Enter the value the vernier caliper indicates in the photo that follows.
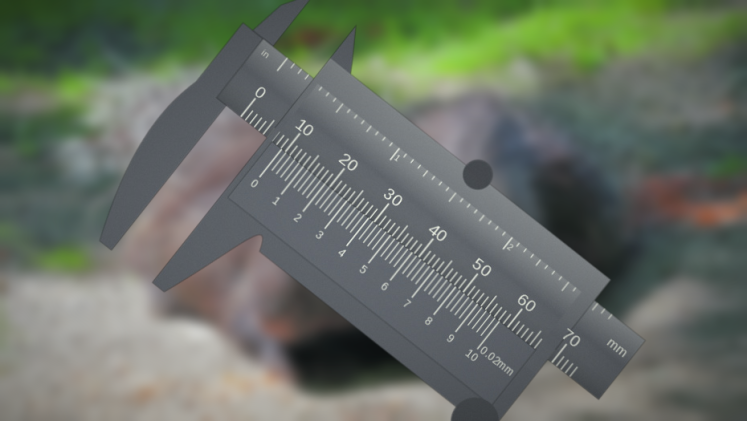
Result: 9.2 mm
